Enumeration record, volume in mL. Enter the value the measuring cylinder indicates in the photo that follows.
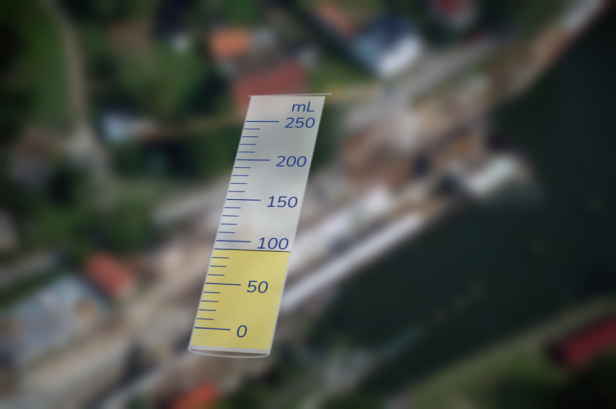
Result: 90 mL
